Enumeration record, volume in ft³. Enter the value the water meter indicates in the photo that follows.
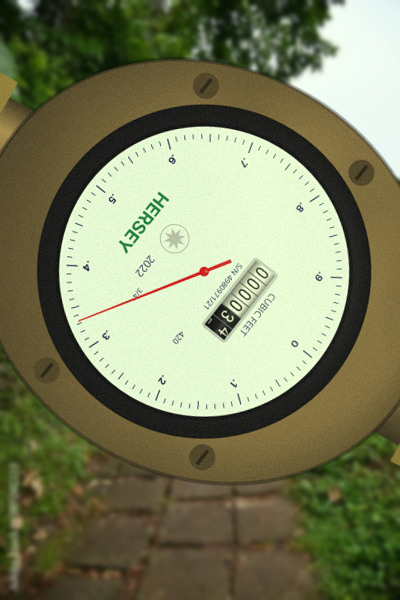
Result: 34.33 ft³
